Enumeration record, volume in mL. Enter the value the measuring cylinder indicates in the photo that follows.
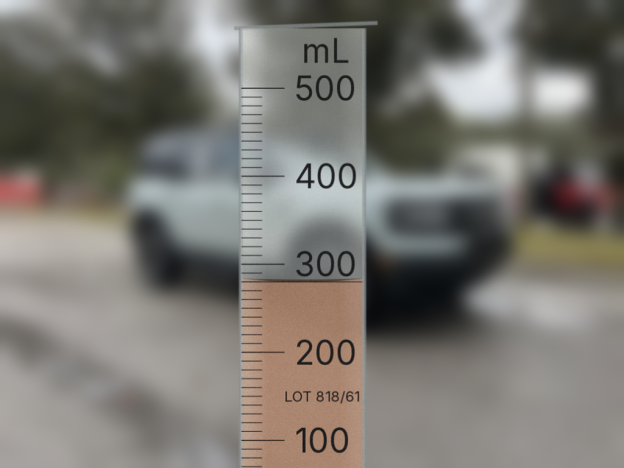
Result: 280 mL
